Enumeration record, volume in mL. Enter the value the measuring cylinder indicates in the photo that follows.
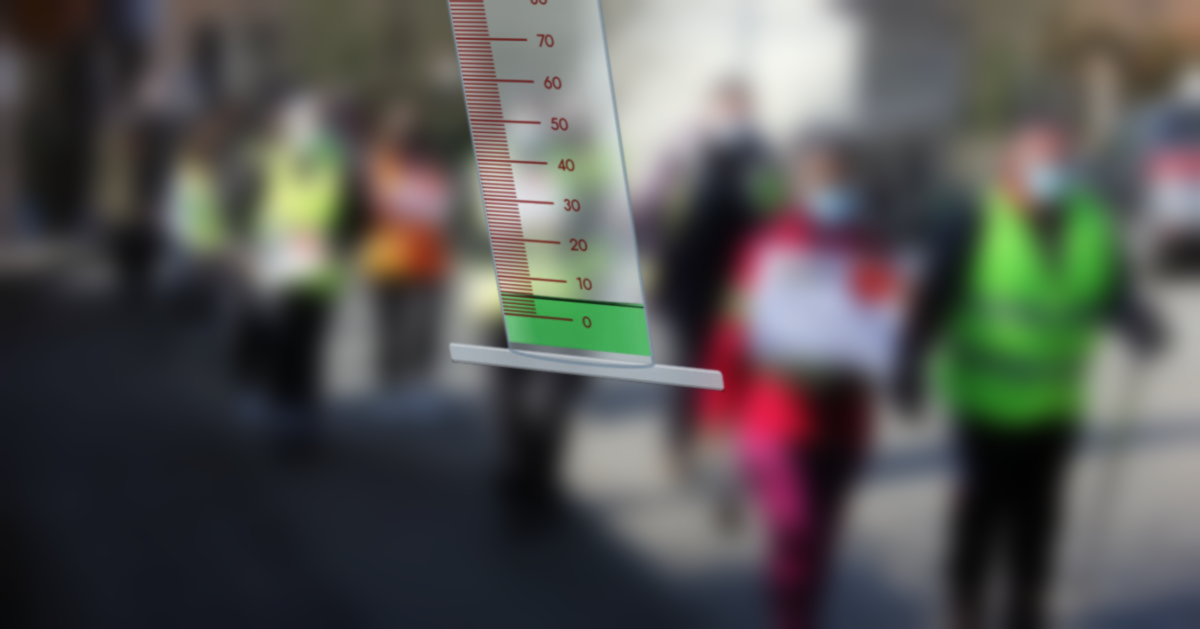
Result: 5 mL
